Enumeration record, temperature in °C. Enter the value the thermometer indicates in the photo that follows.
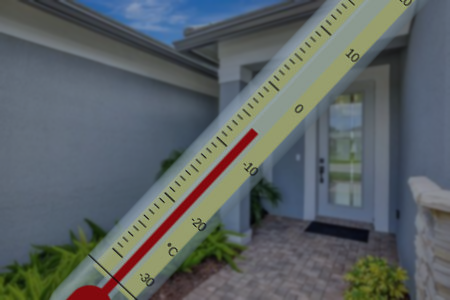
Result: -6 °C
